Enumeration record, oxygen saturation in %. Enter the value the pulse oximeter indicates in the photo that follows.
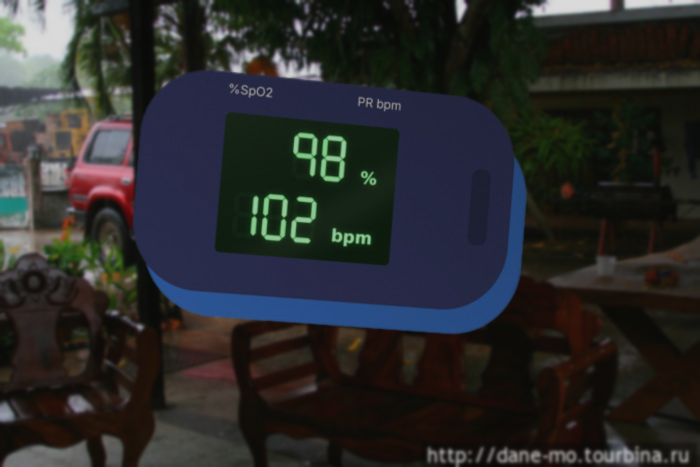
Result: 98 %
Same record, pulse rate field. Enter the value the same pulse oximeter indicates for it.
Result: 102 bpm
